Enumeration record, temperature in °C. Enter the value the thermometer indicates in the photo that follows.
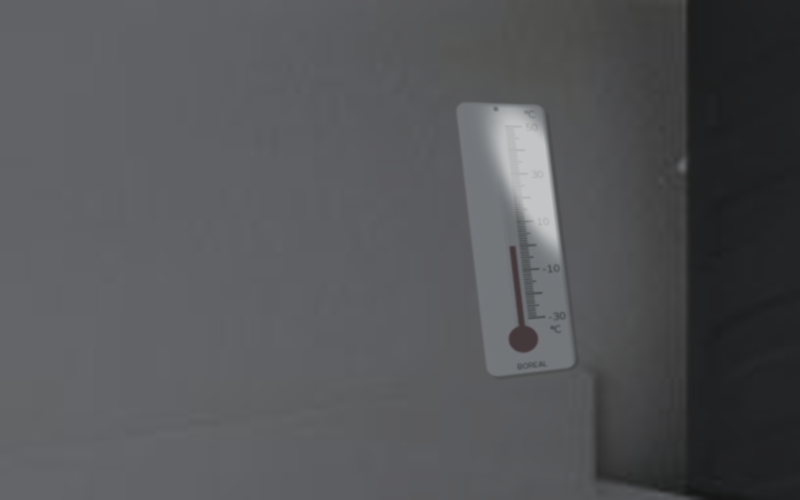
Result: 0 °C
